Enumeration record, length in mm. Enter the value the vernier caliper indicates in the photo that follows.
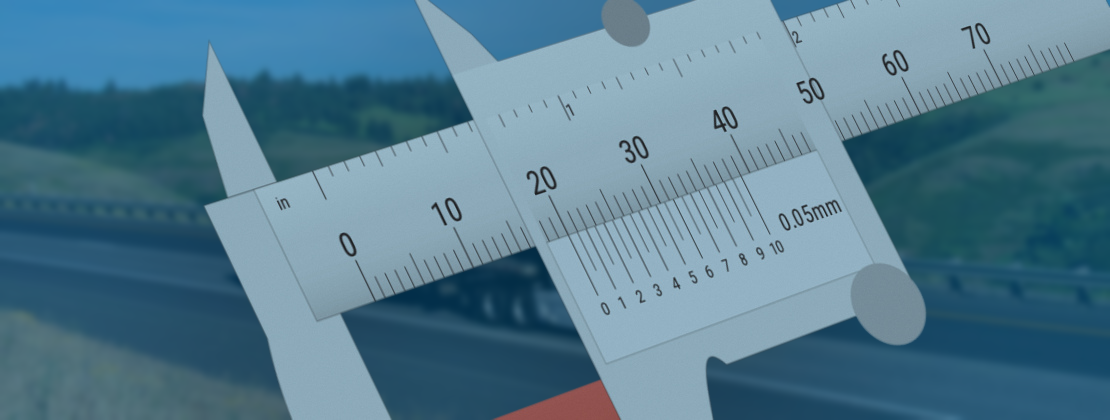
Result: 20.0 mm
